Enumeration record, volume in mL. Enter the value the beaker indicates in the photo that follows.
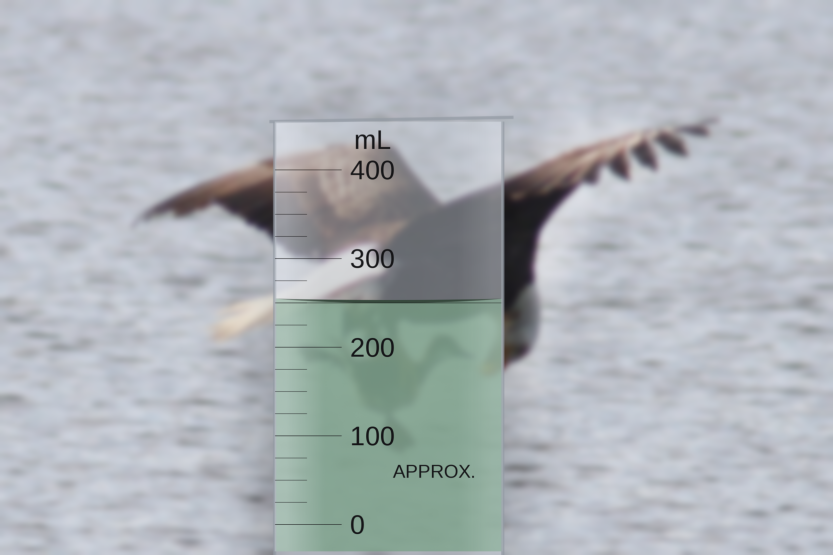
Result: 250 mL
